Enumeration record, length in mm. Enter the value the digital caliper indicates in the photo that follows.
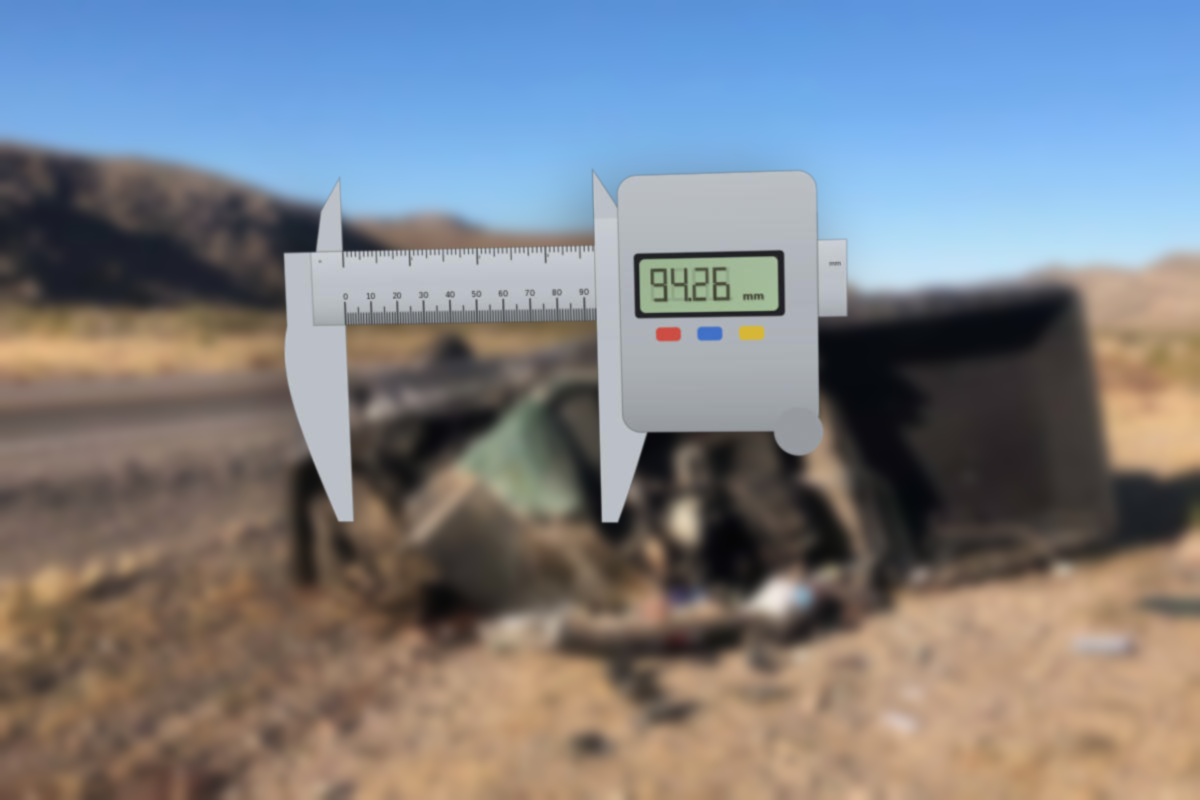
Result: 94.26 mm
